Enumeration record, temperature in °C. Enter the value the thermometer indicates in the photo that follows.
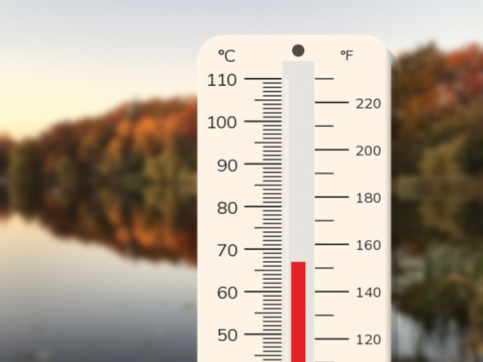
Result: 67 °C
